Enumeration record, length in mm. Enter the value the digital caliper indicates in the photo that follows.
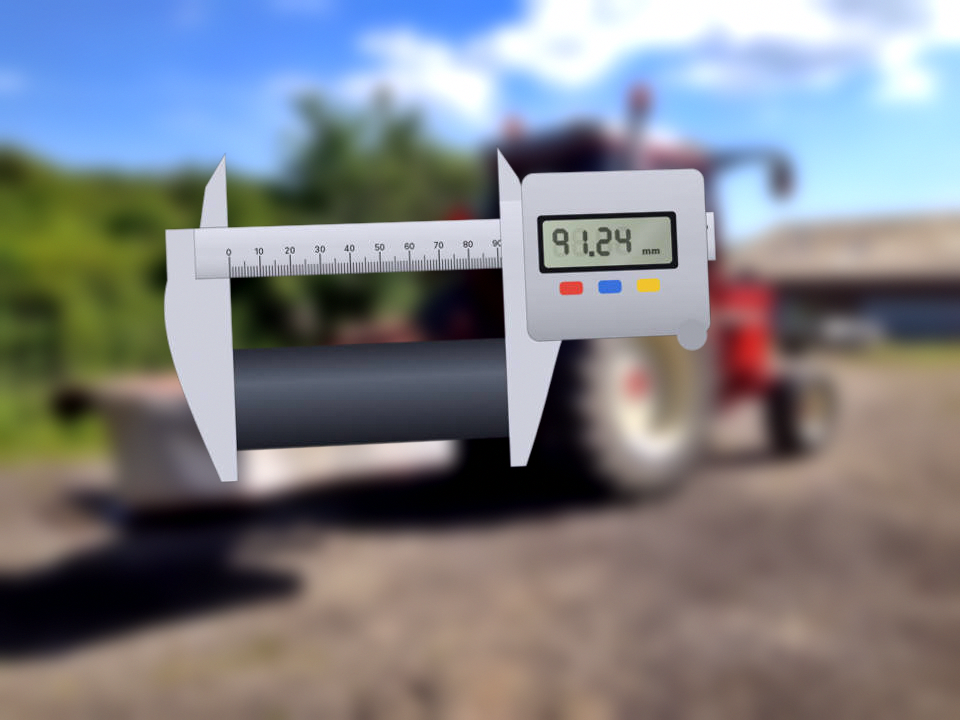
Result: 91.24 mm
